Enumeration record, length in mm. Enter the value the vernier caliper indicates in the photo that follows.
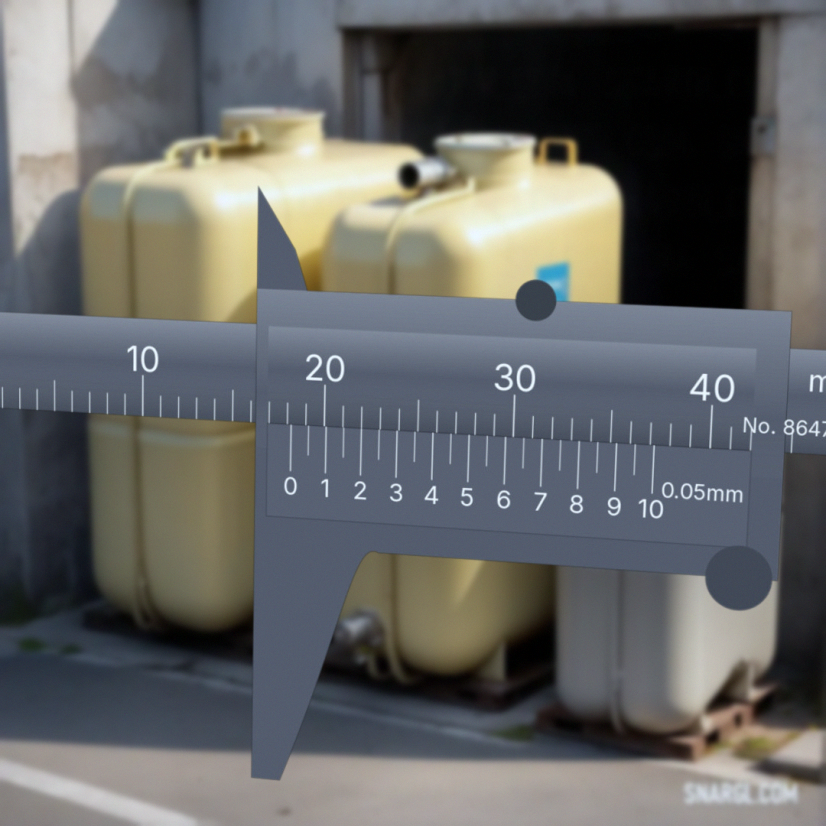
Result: 18.2 mm
